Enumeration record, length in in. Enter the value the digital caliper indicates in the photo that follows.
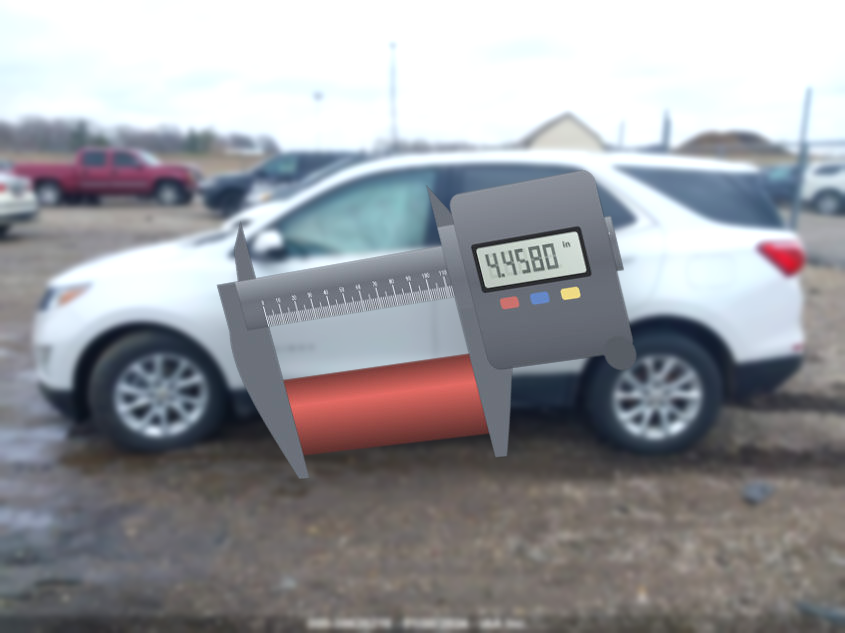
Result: 4.4580 in
